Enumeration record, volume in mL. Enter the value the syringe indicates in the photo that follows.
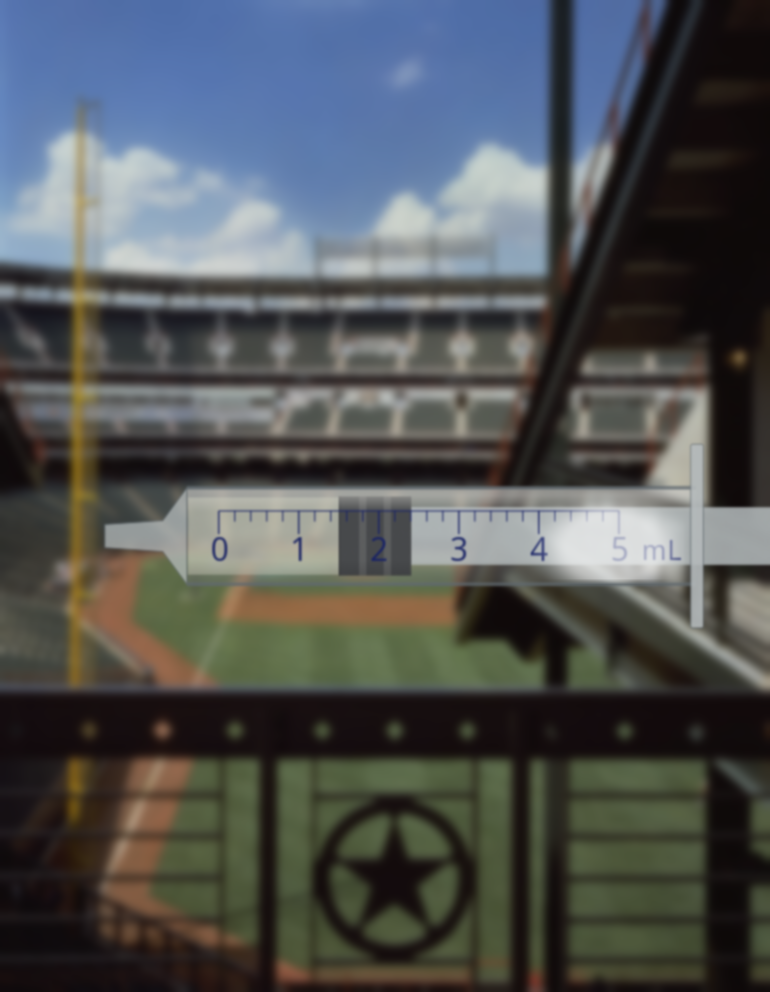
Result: 1.5 mL
